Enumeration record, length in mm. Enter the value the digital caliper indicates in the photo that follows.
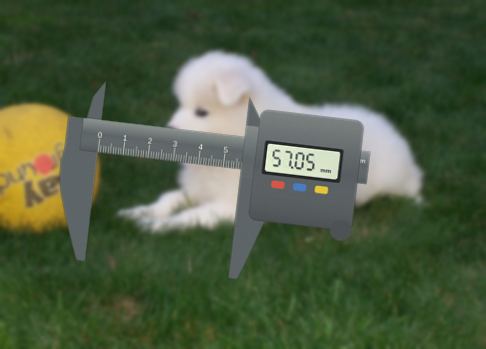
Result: 57.05 mm
